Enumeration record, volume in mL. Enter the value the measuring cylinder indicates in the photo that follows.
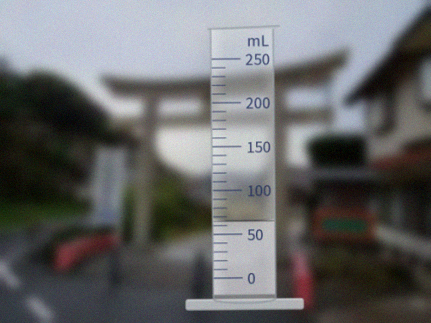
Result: 65 mL
